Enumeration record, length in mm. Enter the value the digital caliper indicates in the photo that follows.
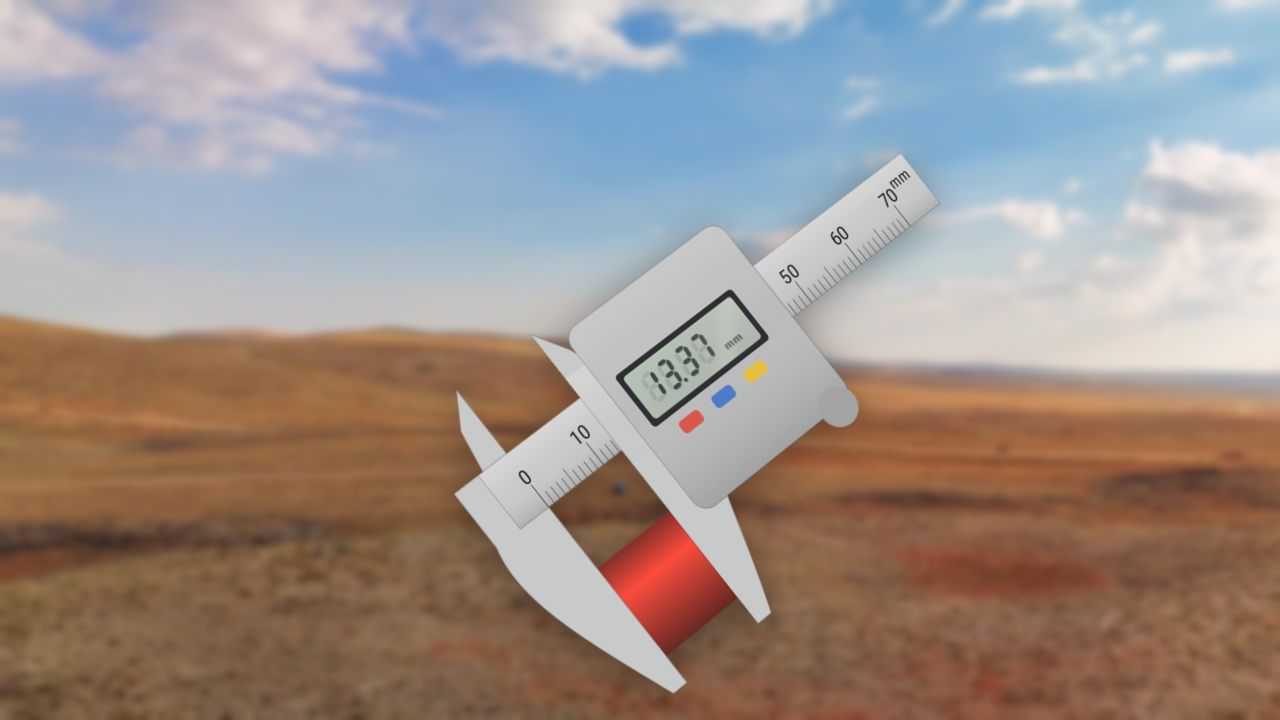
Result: 13.37 mm
